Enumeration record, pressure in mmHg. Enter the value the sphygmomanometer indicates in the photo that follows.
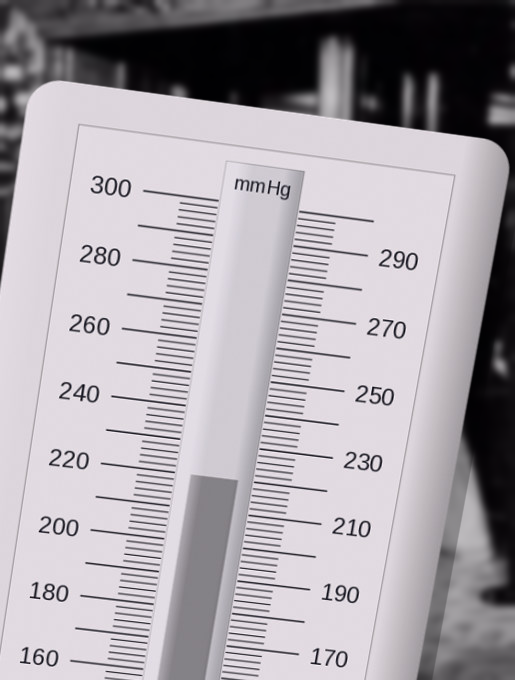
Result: 220 mmHg
